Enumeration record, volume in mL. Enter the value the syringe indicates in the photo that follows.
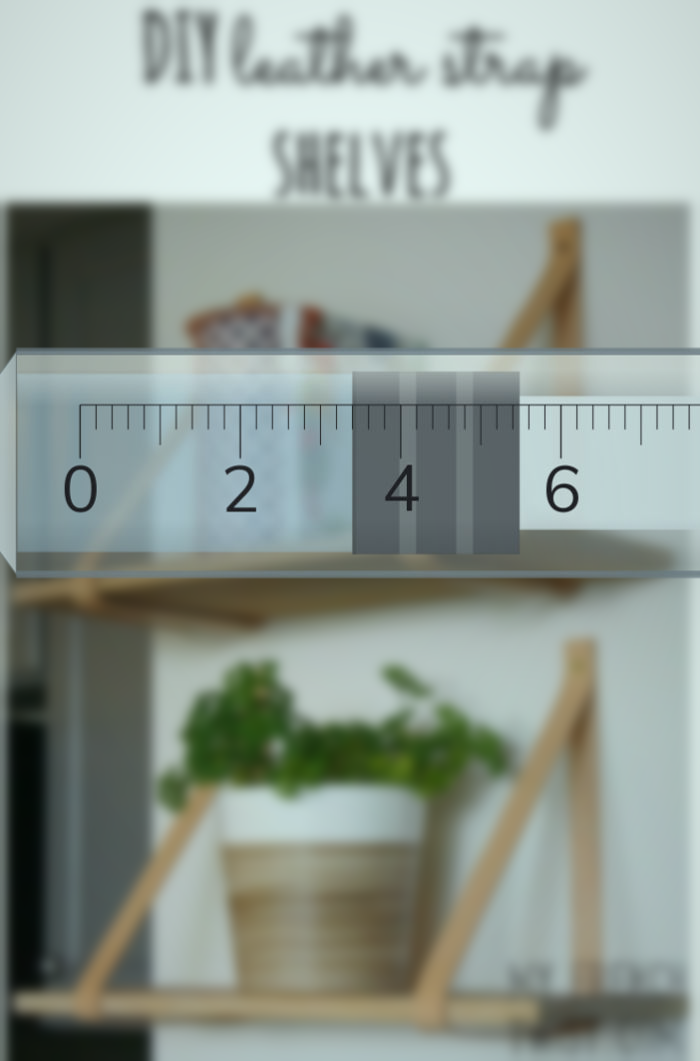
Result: 3.4 mL
